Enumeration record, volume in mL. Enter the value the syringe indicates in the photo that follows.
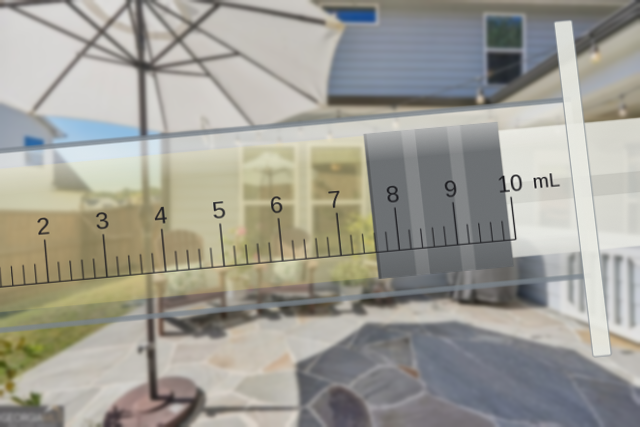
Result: 7.6 mL
